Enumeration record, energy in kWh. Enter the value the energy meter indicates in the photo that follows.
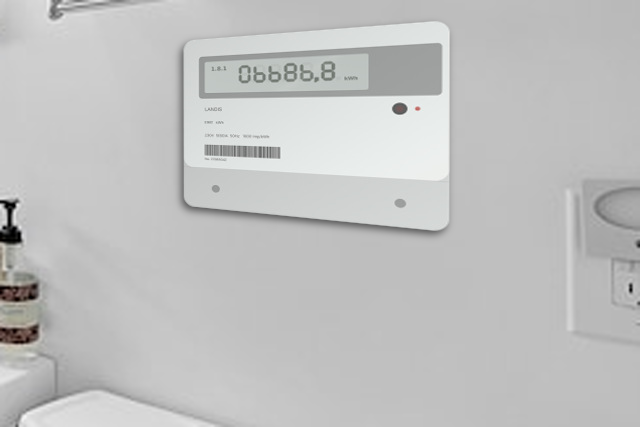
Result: 6686.8 kWh
